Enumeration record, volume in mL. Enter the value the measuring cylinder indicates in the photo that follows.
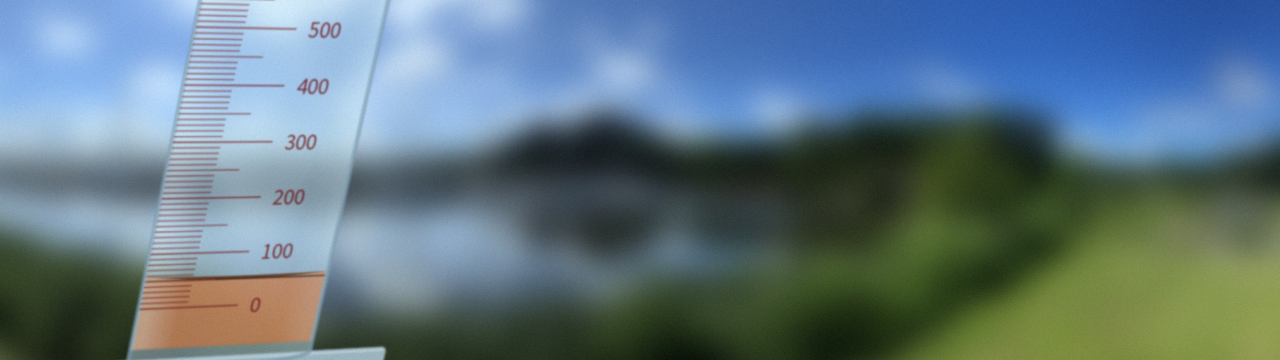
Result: 50 mL
